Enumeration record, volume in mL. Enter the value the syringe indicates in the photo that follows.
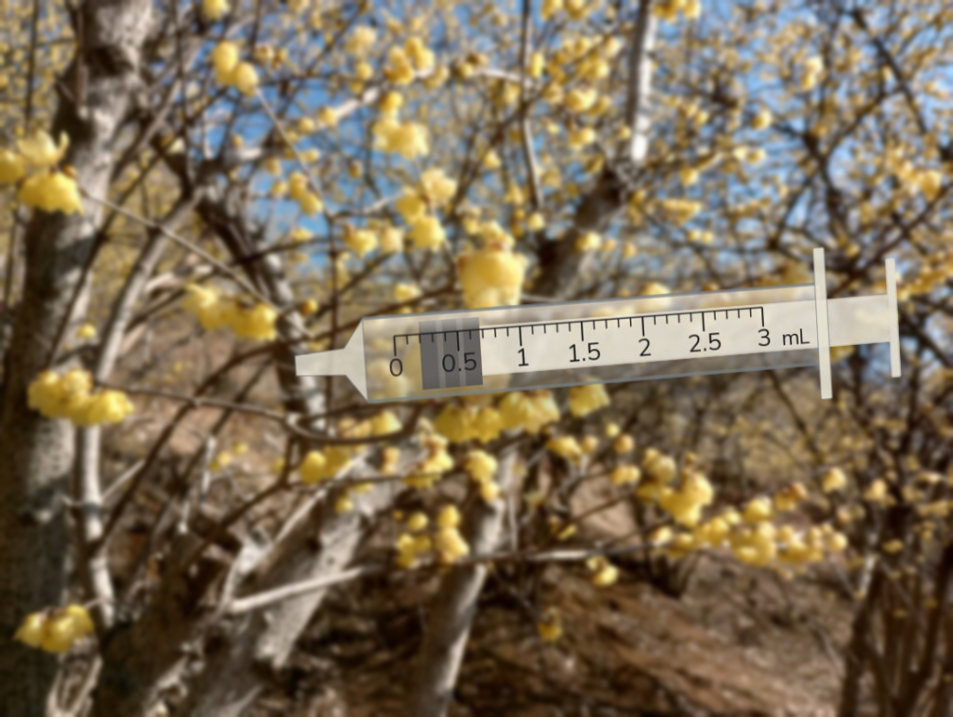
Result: 0.2 mL
